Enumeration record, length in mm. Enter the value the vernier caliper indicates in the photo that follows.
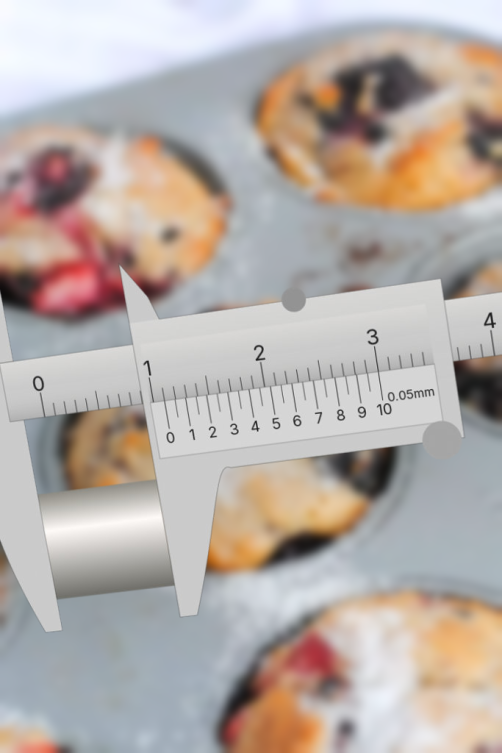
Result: 11.0 mm
